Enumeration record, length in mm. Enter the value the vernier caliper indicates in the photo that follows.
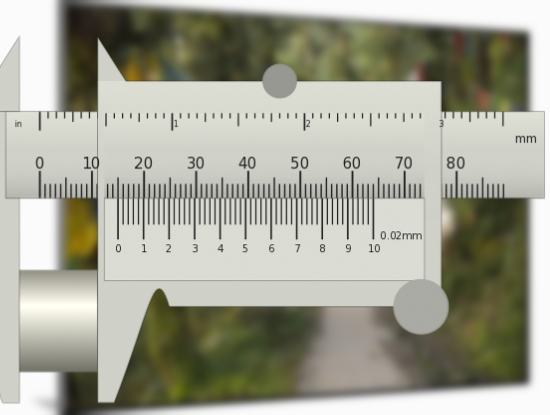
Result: 15.0 mm
